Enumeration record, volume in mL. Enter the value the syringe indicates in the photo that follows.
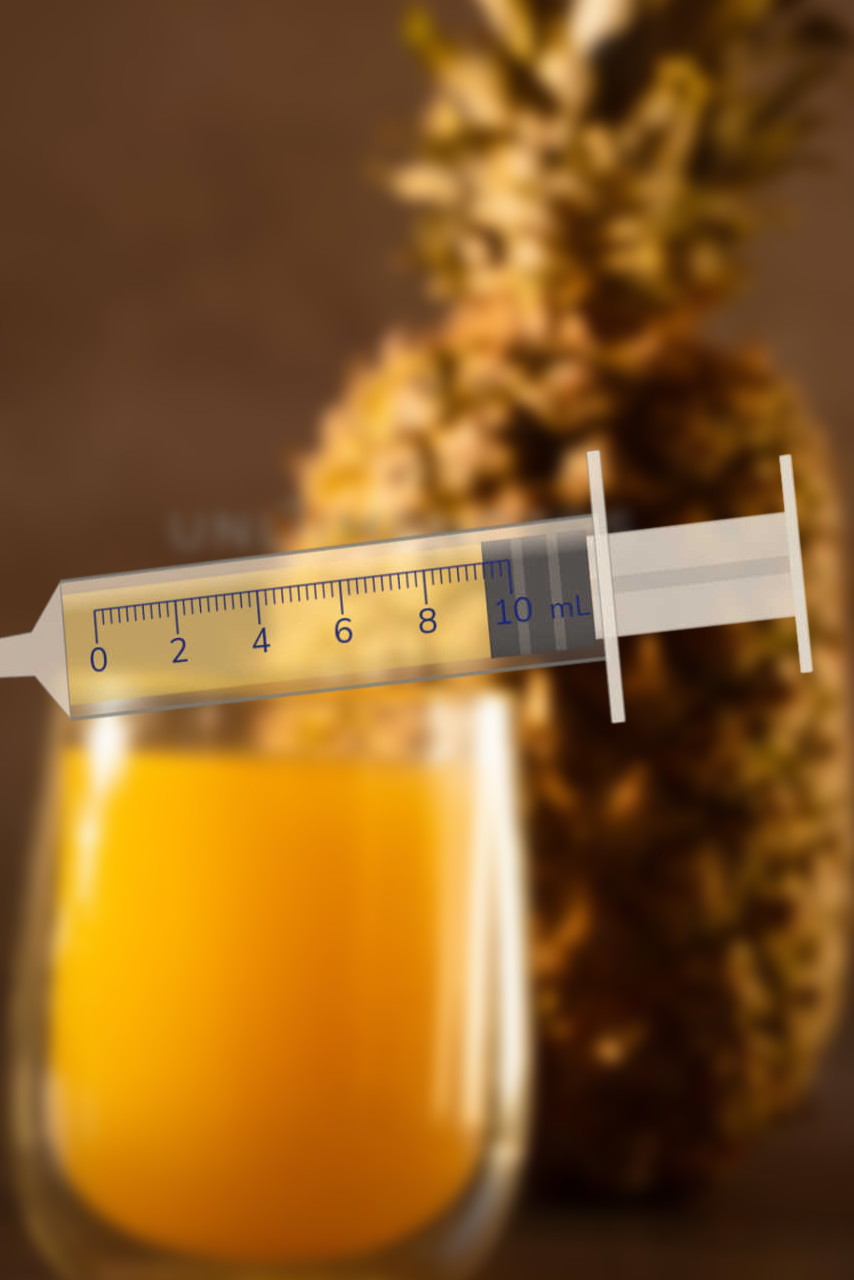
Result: 9.4 mL
